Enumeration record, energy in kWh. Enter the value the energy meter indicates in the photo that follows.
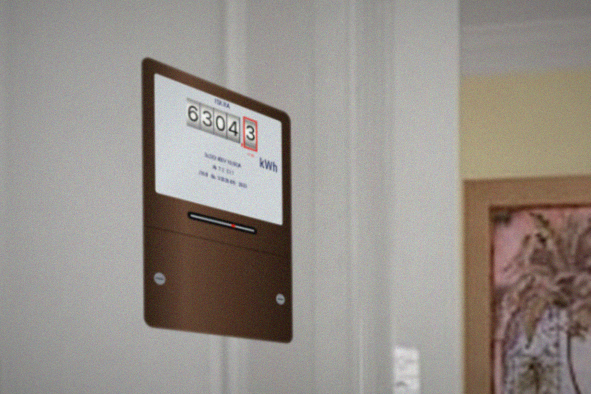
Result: 6304.3 kWh
